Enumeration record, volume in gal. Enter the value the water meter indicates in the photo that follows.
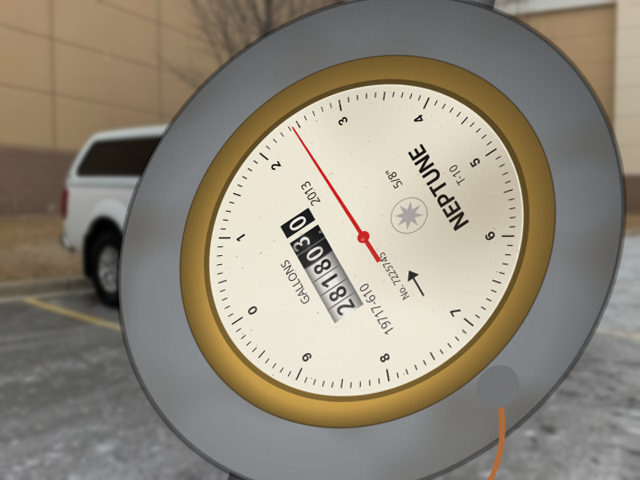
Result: 2818032.4 gal
